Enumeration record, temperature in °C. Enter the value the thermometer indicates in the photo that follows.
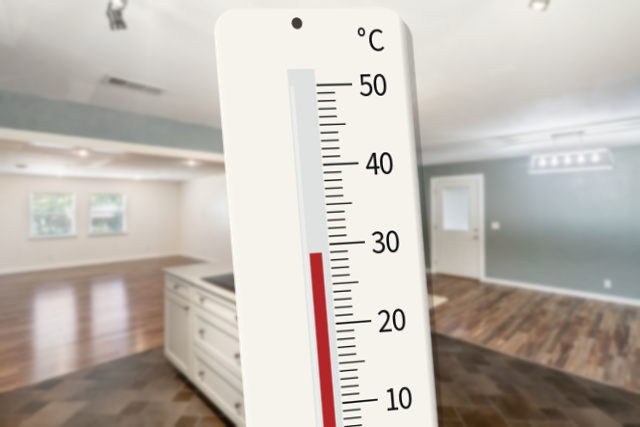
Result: 29 °C
